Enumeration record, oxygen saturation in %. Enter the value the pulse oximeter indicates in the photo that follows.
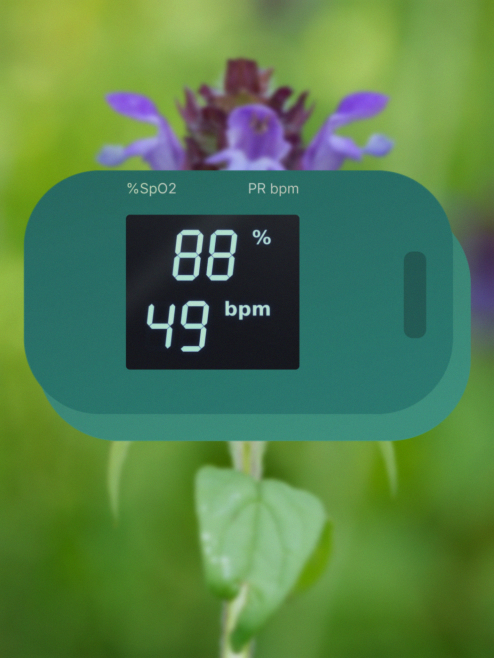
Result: 88 %
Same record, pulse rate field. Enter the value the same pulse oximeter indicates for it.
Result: 49 bpm
